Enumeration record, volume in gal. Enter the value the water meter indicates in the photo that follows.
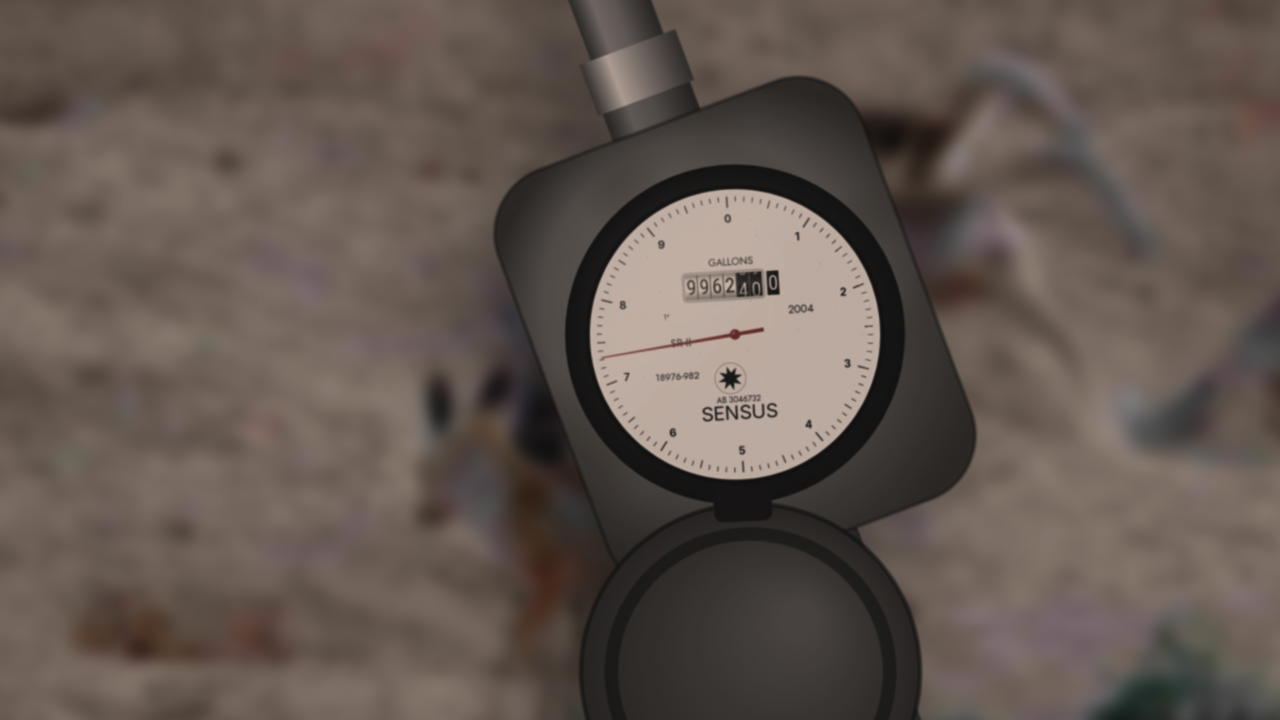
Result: 9962397.3 gal
